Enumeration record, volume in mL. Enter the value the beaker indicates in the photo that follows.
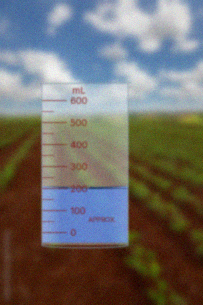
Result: 200 mL
